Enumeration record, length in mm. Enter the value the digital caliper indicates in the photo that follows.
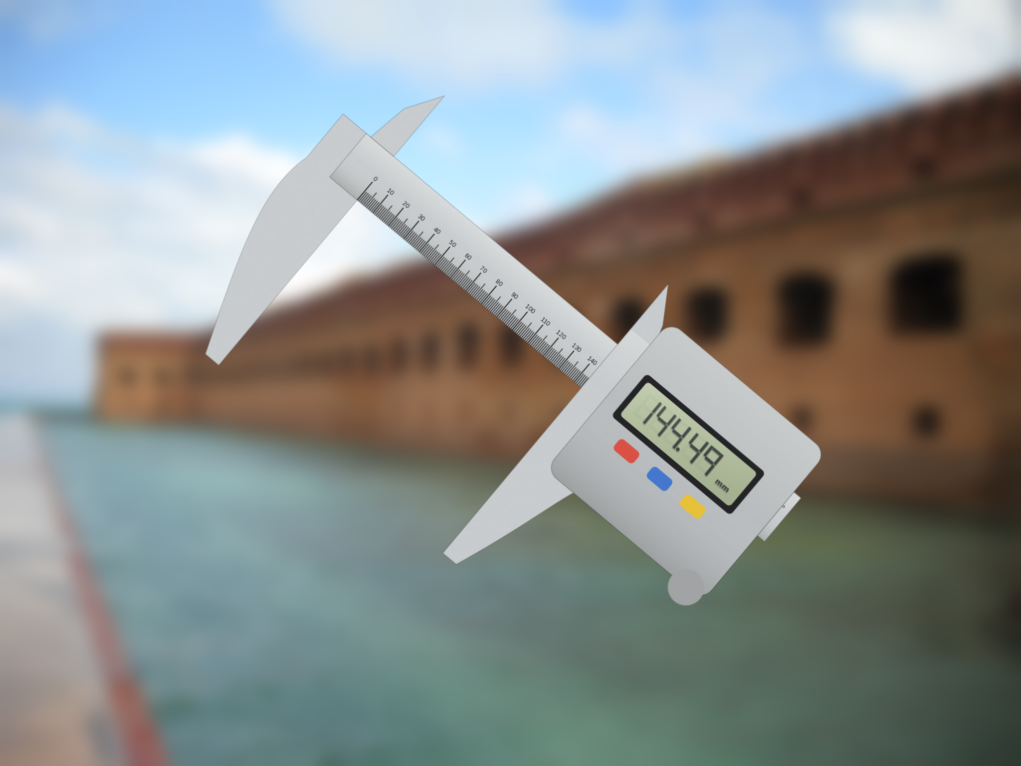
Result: 144.49 mm
